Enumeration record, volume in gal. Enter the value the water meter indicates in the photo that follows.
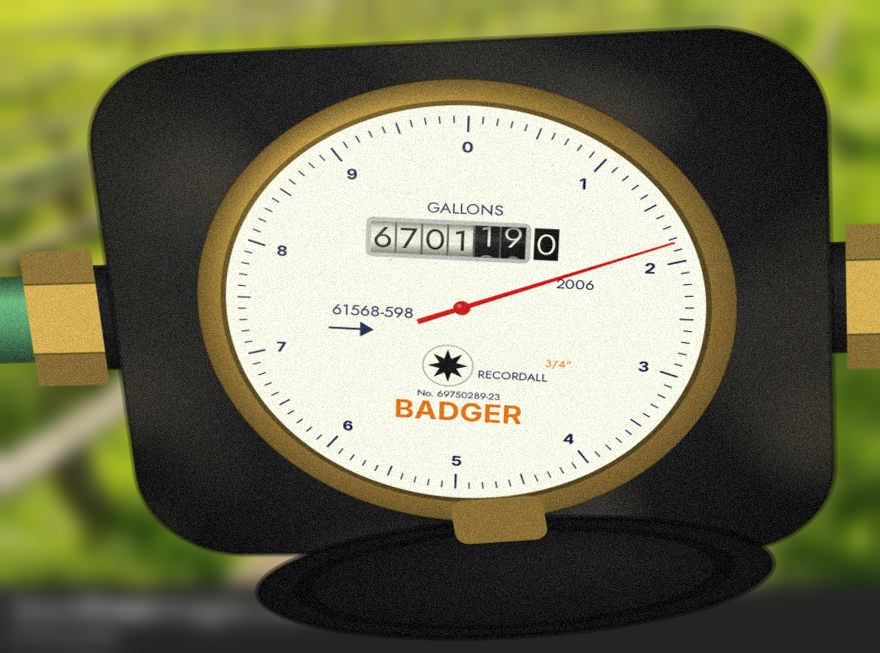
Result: 6701191.8 gal
